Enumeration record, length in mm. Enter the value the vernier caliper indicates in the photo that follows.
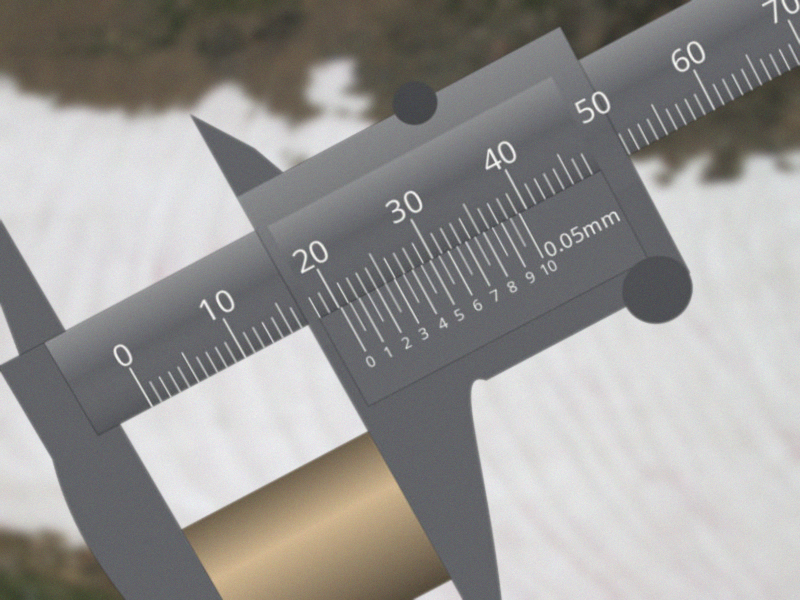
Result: 20.2 mm
